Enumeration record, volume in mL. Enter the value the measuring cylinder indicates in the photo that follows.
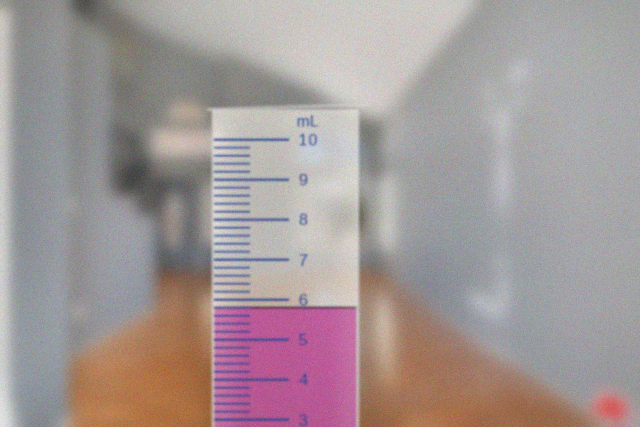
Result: 5.8 mL
